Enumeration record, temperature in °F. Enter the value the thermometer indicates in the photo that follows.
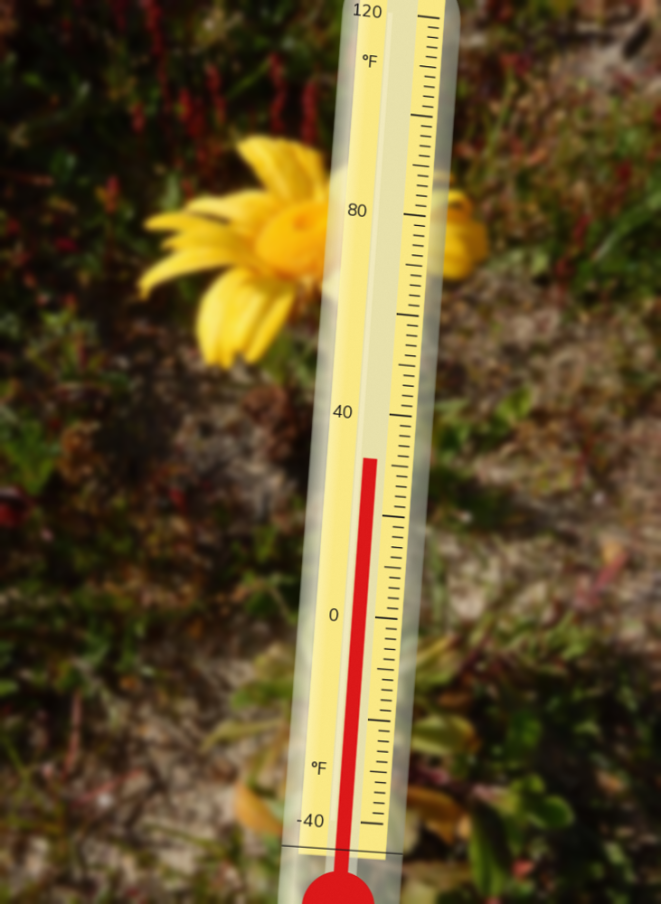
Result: 31 °F
